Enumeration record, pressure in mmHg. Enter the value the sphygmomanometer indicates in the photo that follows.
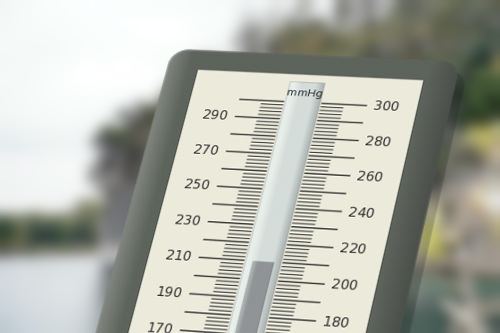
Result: 210 mmHg
